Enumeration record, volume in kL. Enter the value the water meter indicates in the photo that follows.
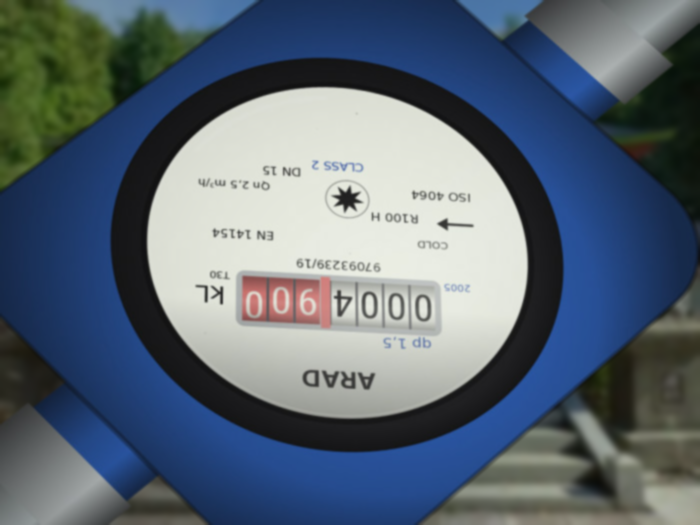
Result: 4.900 kL
